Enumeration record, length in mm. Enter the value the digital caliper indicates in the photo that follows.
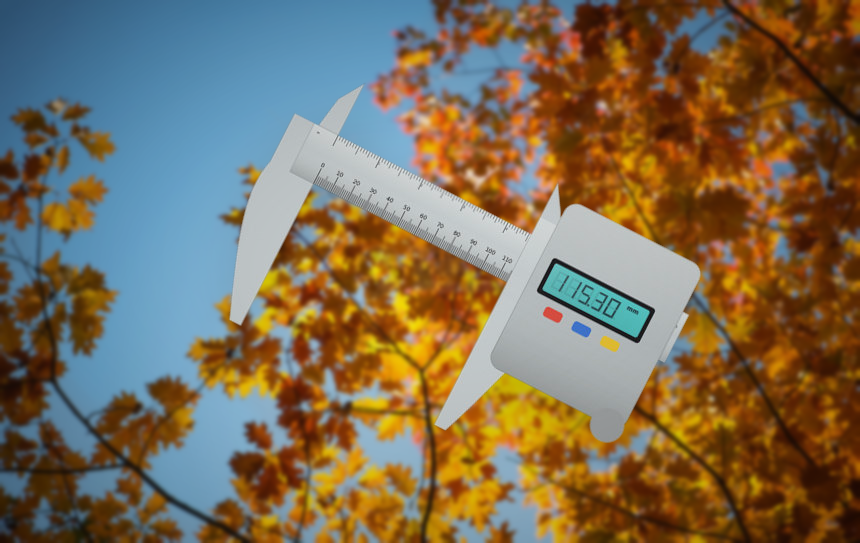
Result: 115.30 mm
